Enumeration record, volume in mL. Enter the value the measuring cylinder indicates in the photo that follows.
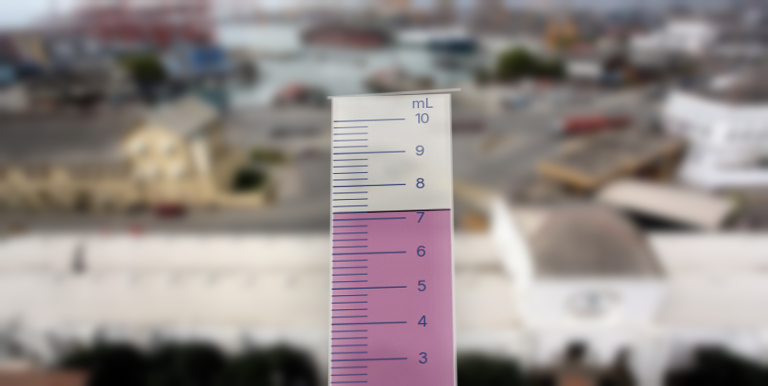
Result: 7.2 mL
